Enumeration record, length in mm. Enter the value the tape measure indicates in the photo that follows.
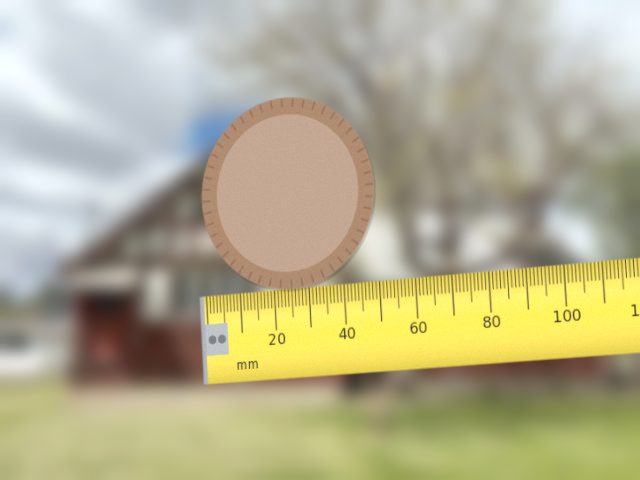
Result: 50 mm
